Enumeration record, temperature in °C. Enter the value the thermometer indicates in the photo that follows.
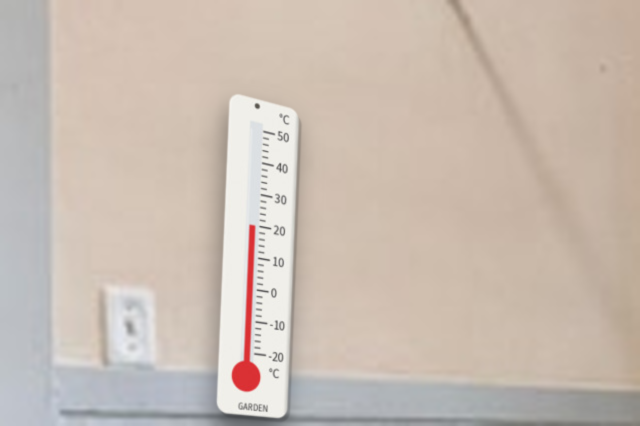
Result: 20 °C
